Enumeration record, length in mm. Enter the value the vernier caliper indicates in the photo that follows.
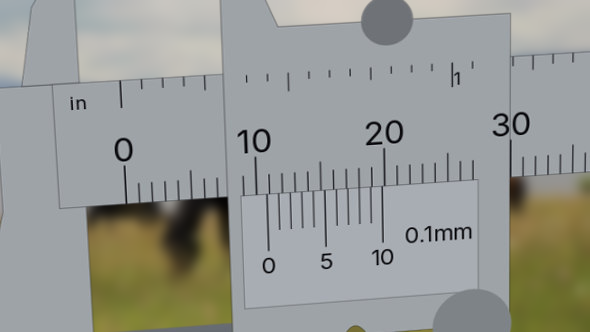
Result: 10.8 mm
